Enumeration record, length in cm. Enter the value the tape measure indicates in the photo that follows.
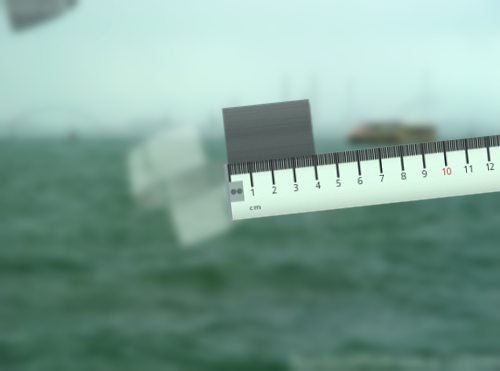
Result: 4 cm
